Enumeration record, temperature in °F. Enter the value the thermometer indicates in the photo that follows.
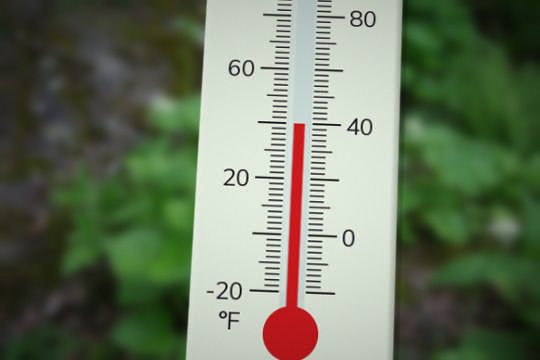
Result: 40 °F
